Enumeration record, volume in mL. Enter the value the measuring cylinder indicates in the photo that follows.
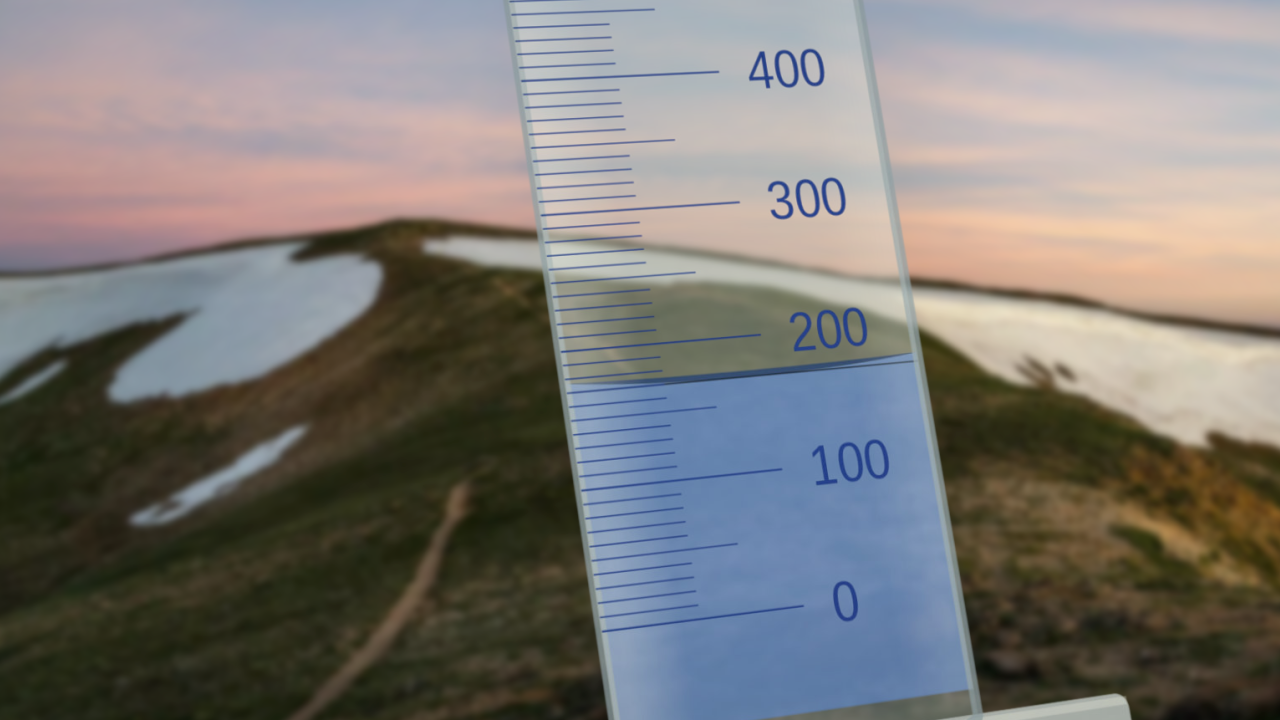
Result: 170 mL
